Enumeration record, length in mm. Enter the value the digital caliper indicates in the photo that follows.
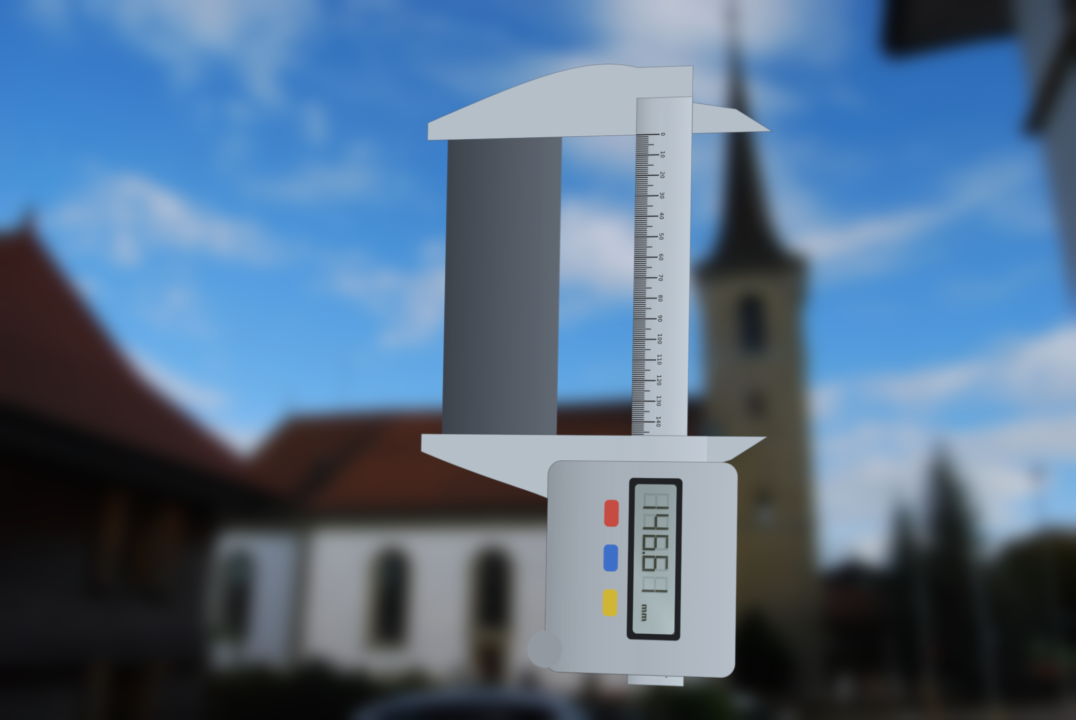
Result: 146.61 mm
